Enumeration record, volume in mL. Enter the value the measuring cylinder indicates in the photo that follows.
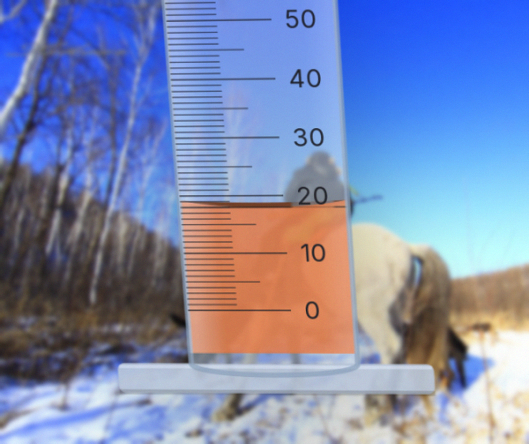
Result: 18 mL
